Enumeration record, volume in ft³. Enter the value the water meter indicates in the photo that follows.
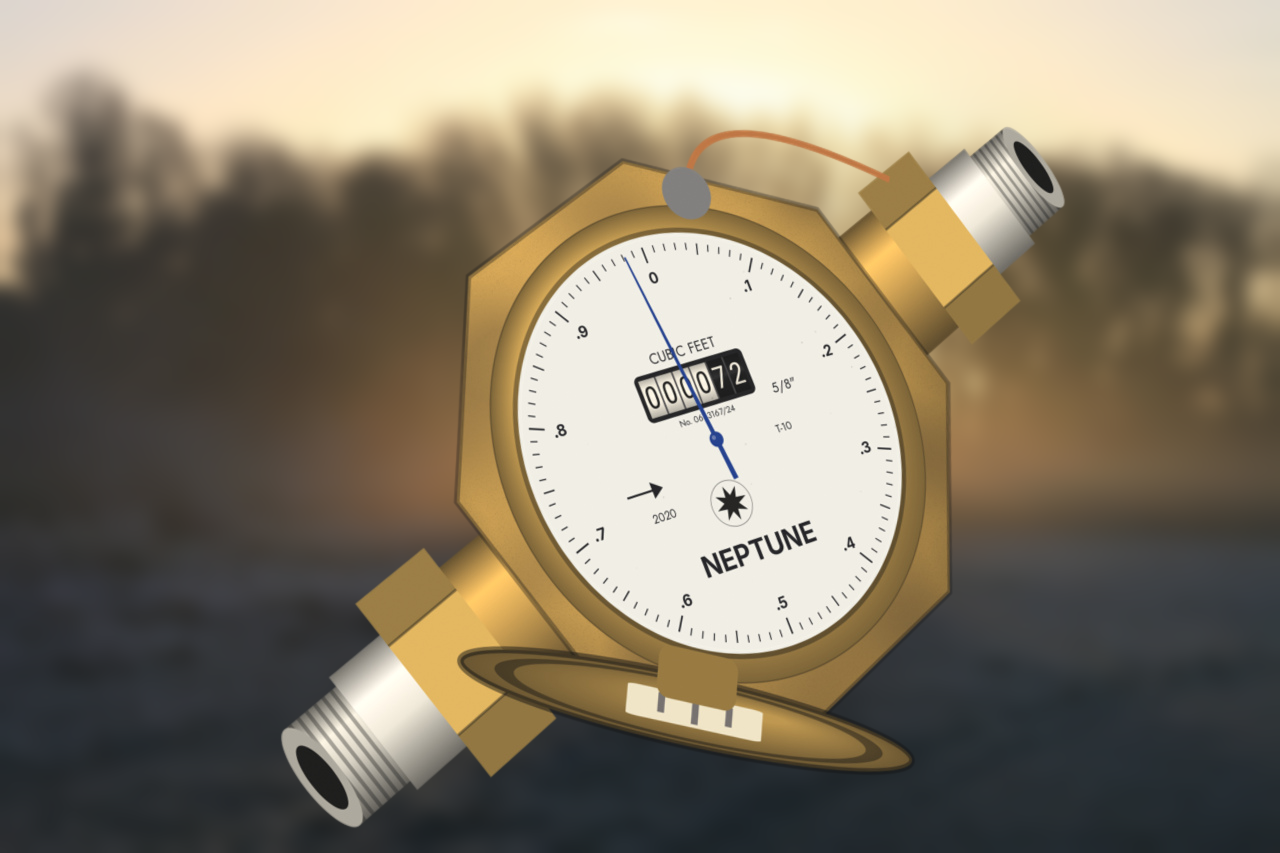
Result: 71.98 ft³
